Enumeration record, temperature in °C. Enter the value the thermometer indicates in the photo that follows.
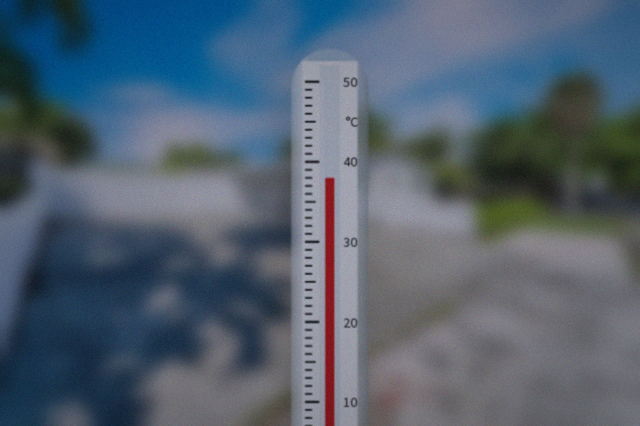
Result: 38 °C
